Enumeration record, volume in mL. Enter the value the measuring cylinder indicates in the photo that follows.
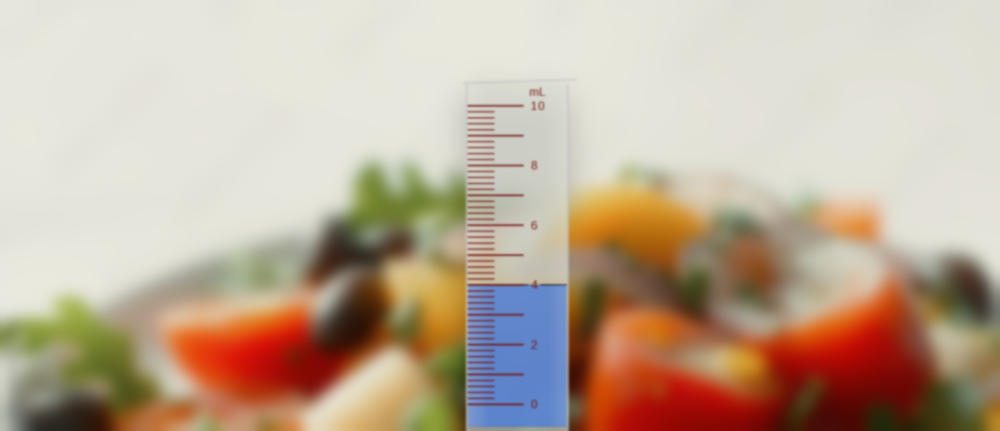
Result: 4 mL
